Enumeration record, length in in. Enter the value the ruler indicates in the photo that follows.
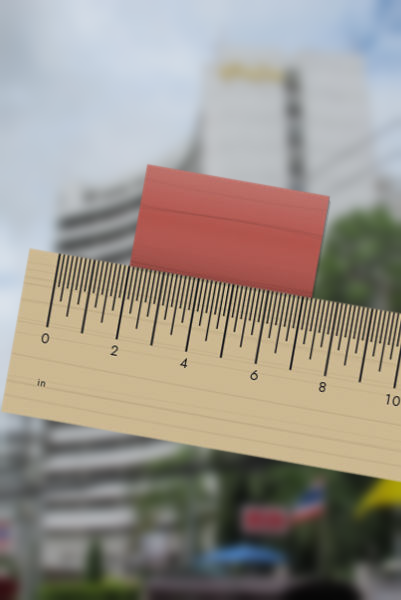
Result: 5.25 in
